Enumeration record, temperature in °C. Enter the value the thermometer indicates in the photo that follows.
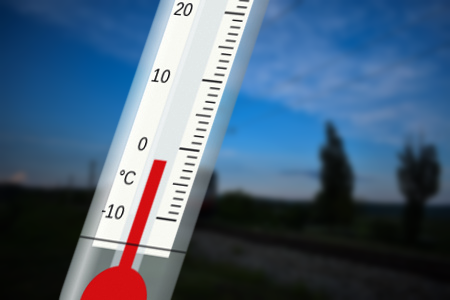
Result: -2 °C
